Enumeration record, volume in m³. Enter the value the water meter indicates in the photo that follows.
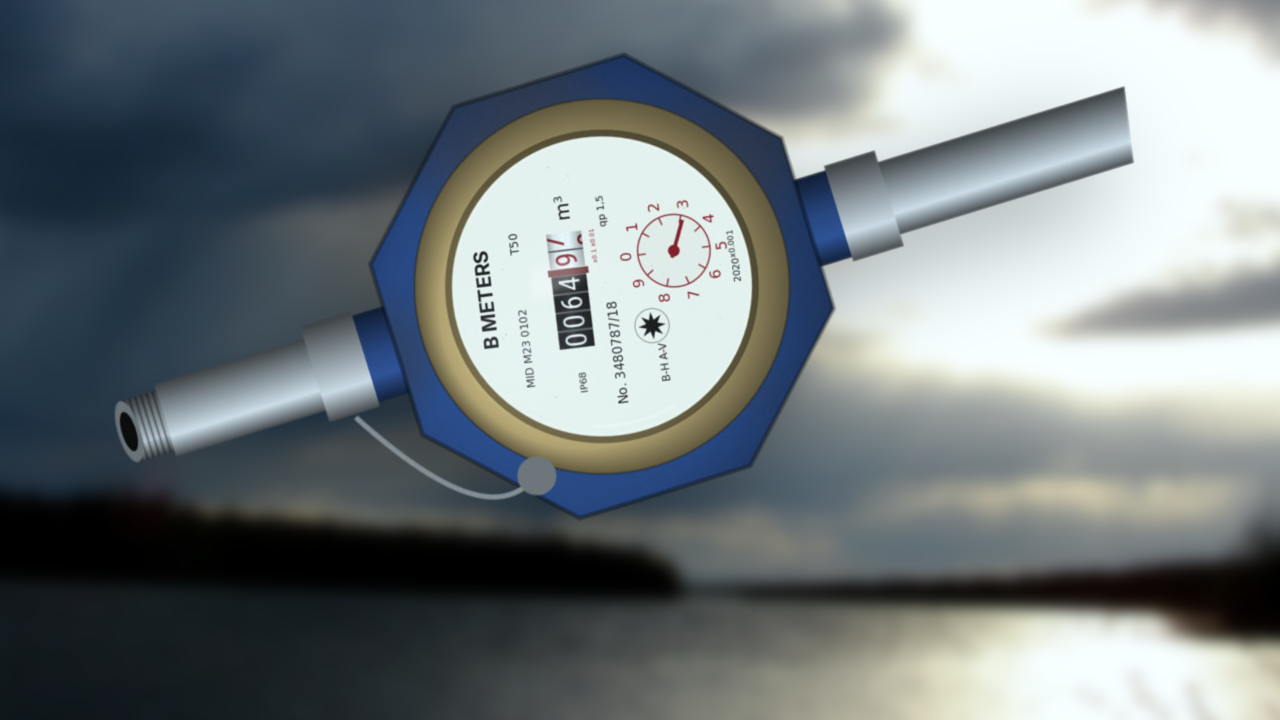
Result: 64.973 m³
